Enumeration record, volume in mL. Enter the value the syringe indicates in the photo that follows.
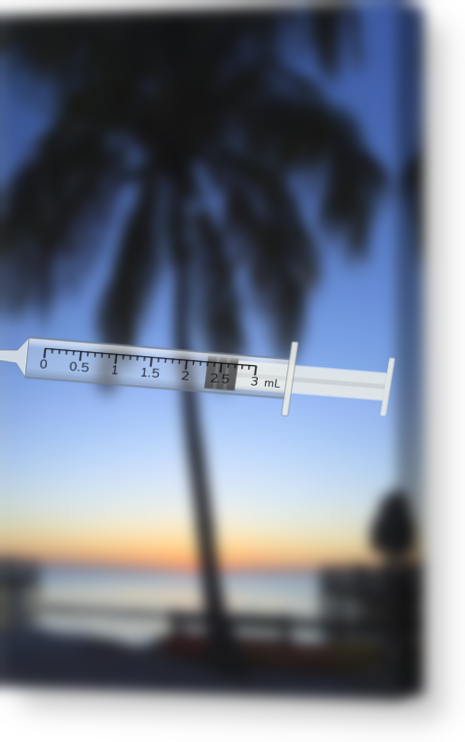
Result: 2.3 mL
